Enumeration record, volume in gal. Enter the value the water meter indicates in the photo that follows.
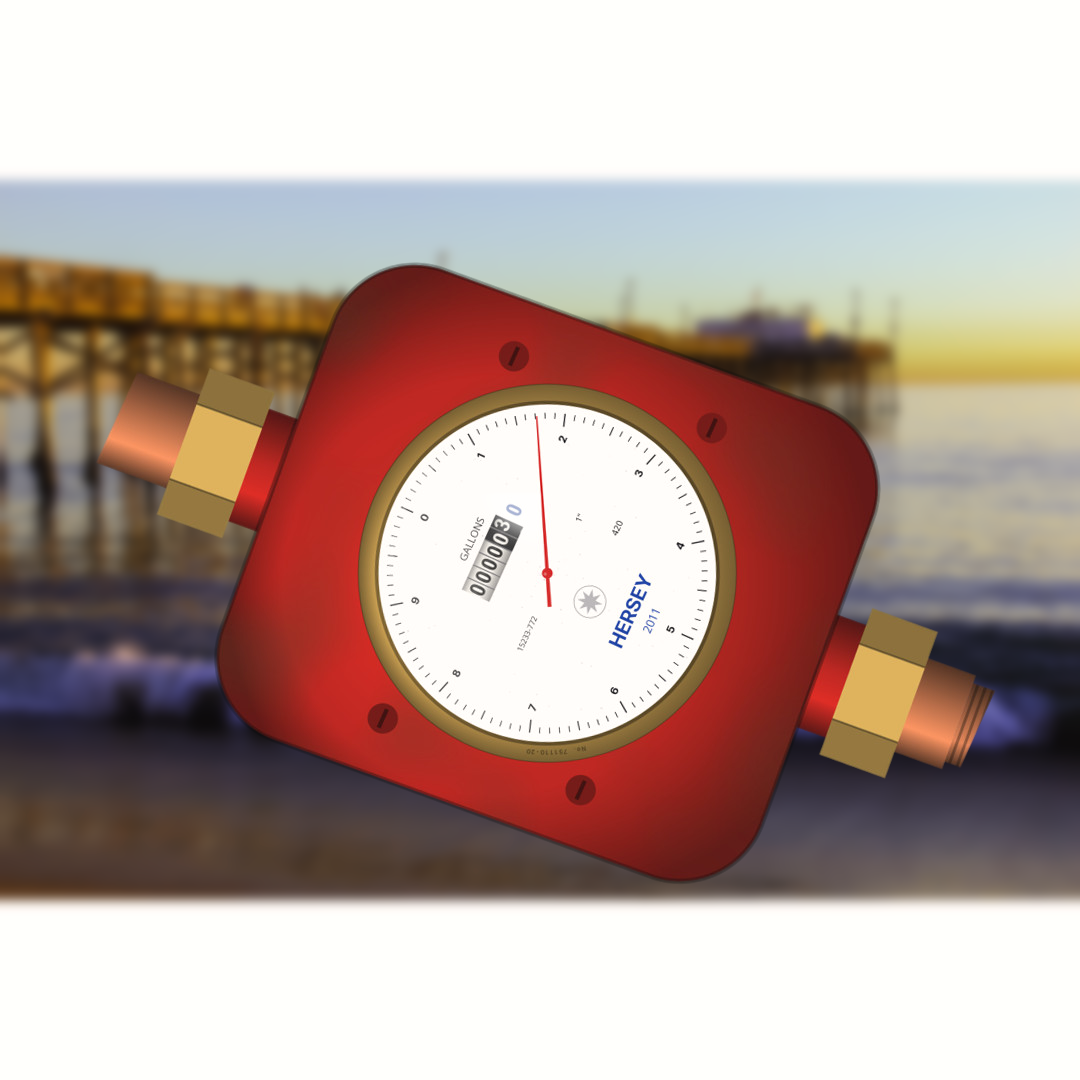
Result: 31.7 gal
